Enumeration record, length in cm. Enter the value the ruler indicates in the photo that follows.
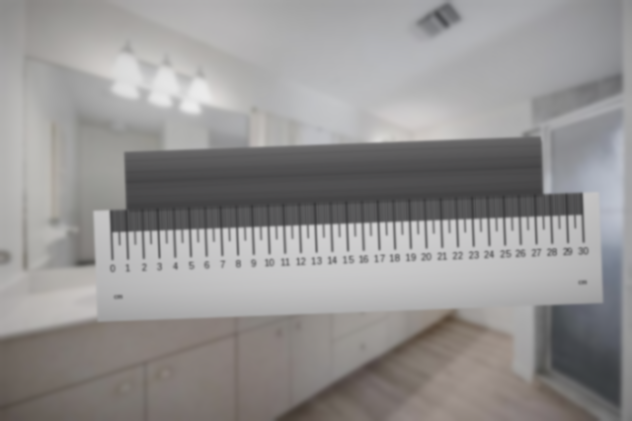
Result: 26.5 cm
